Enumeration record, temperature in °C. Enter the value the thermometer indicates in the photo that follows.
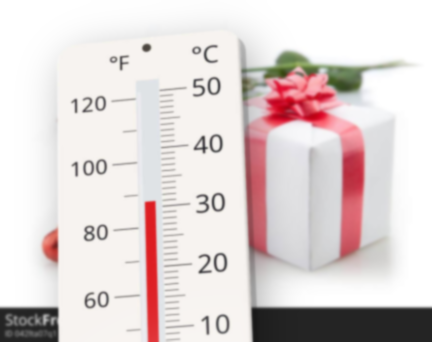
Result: 31 °C
